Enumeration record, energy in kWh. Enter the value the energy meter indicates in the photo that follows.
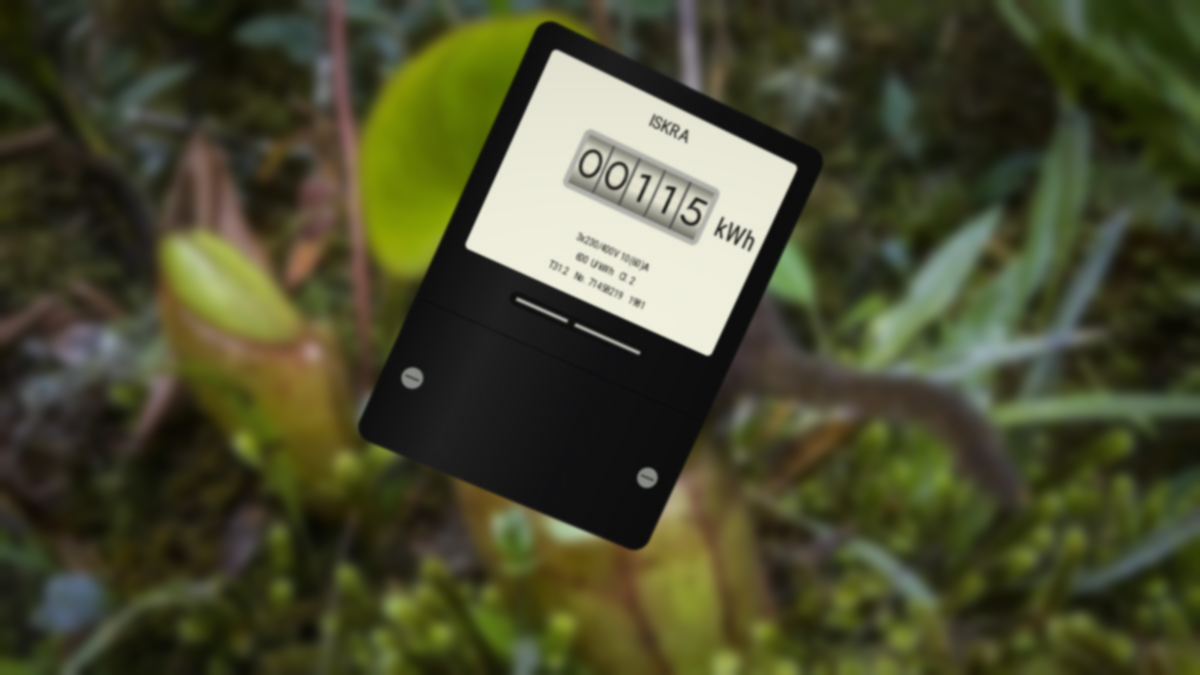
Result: 115 kWh
